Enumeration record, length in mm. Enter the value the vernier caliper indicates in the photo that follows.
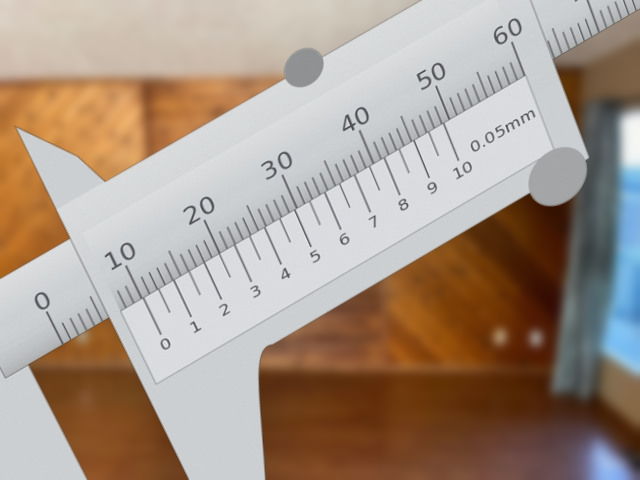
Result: 10.2 mm
